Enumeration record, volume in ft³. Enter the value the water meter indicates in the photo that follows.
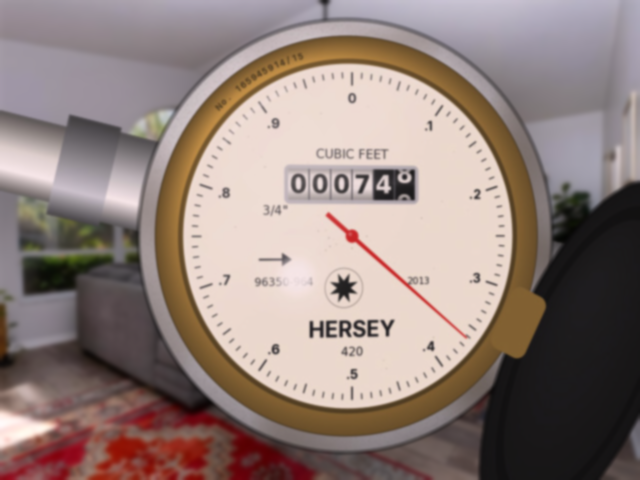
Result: 748.36 ft³
